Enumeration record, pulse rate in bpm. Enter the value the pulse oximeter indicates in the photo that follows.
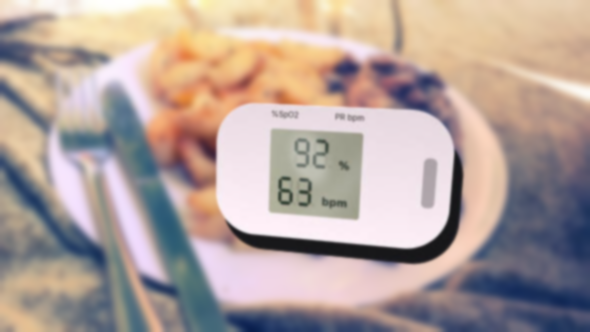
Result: 63 bpm
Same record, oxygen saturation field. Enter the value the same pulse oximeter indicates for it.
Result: 92 %
